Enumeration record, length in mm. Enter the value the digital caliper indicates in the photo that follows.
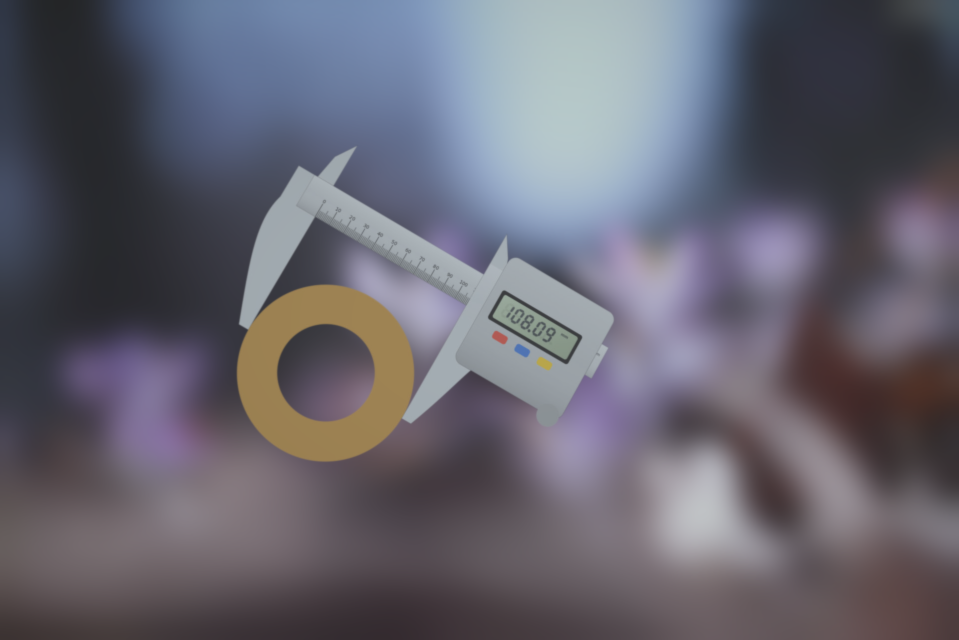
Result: 108.09 mm
